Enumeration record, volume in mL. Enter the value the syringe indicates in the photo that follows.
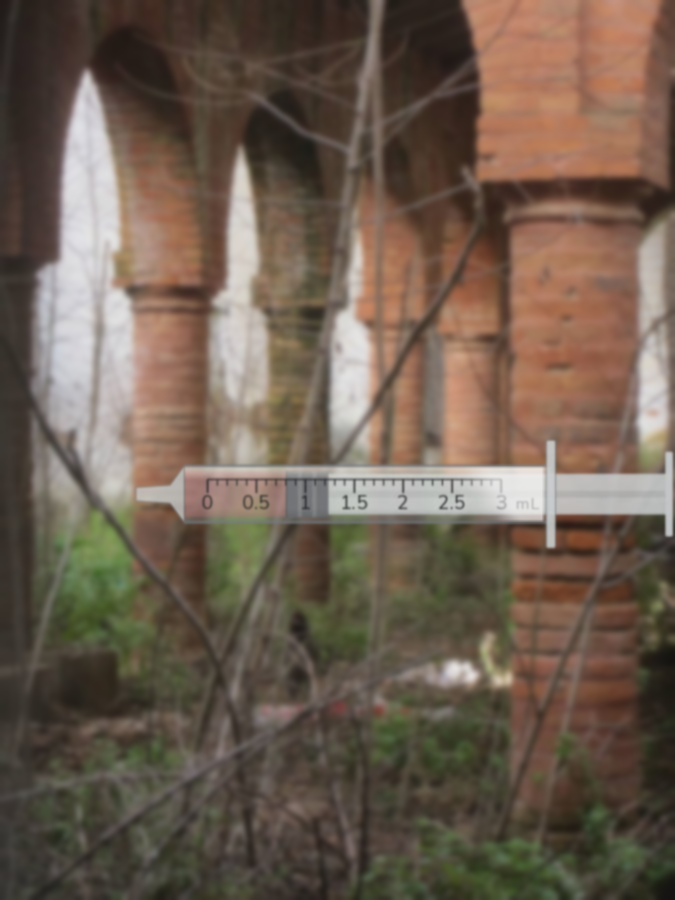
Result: 0.8 mL
